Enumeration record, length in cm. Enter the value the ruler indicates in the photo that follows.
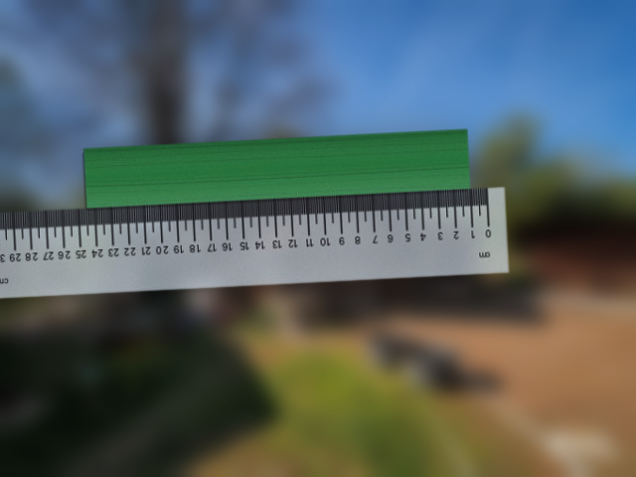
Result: 23.5 cm
